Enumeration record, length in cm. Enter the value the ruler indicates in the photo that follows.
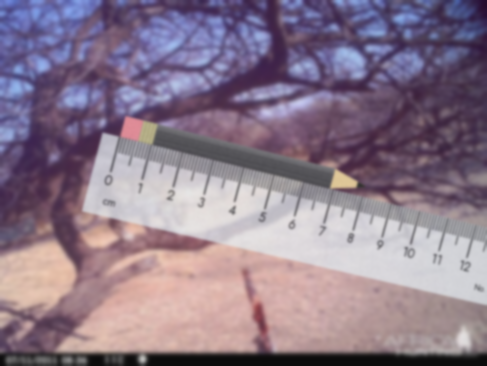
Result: 8 cm
